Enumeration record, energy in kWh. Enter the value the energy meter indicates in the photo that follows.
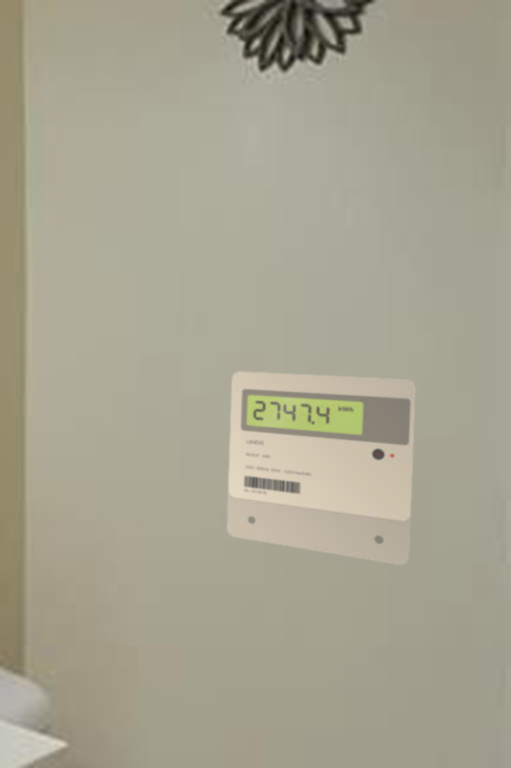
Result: 2747.4 kWh
